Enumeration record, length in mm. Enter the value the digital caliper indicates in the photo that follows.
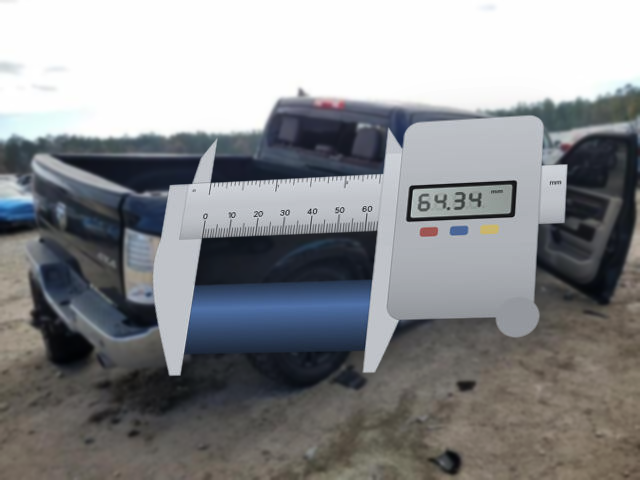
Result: 64.34 mm
